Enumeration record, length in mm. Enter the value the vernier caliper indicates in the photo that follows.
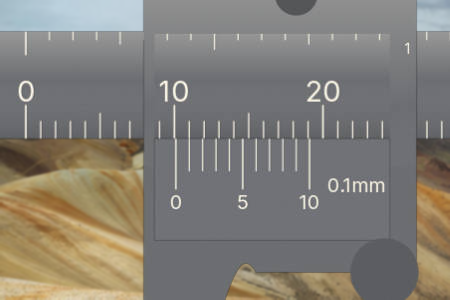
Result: 10.1 mm
